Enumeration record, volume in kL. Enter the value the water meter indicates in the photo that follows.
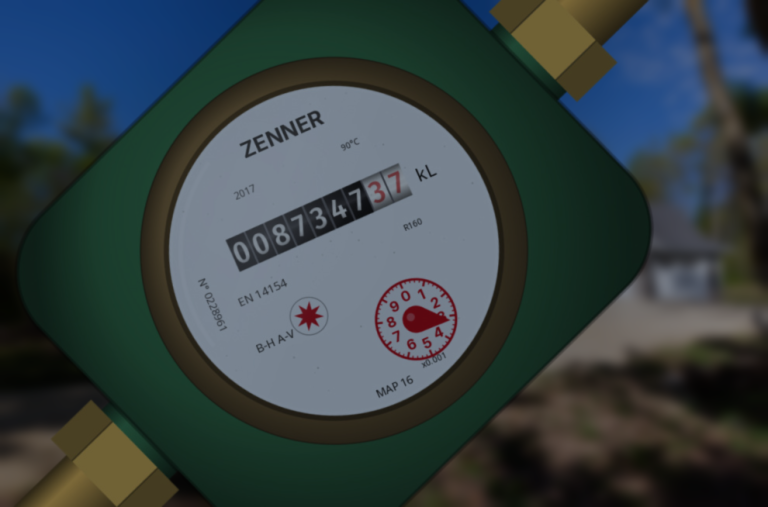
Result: 87347.373 kL
